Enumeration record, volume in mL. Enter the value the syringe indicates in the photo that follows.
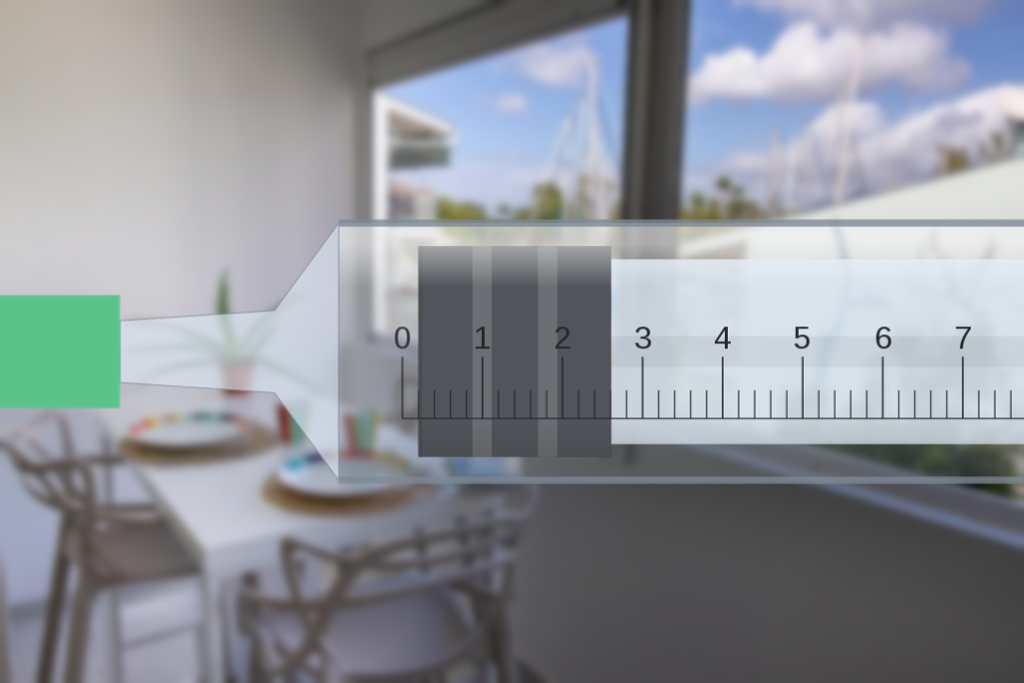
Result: 0.2 mL
